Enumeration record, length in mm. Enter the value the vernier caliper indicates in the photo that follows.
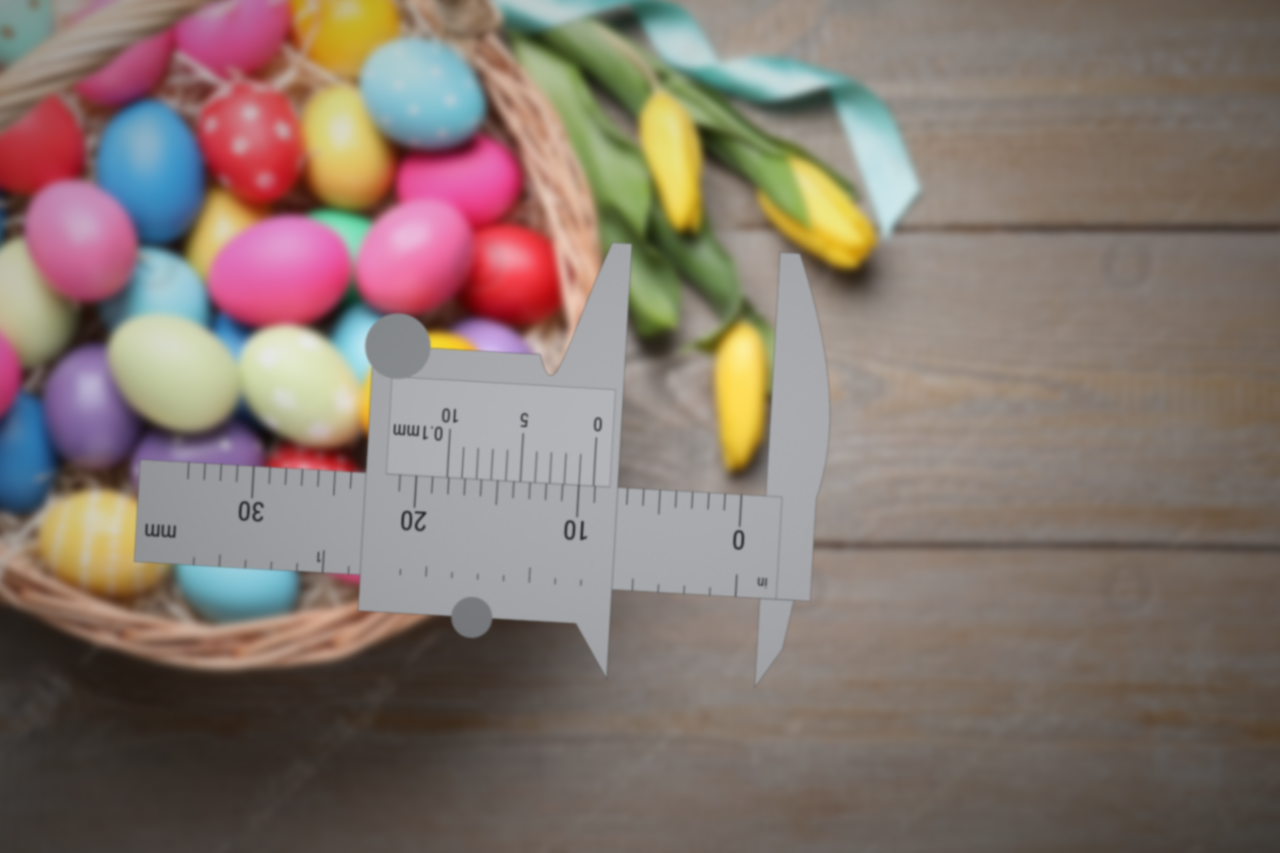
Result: 9.1 mm
